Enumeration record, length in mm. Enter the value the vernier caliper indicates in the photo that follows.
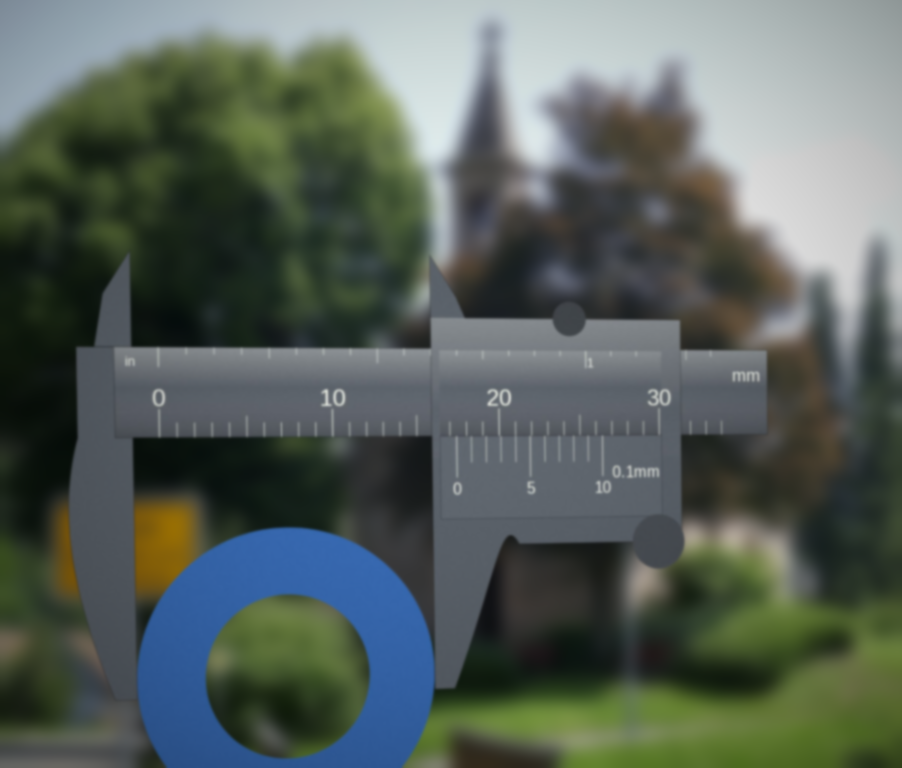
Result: 17.4 mm
